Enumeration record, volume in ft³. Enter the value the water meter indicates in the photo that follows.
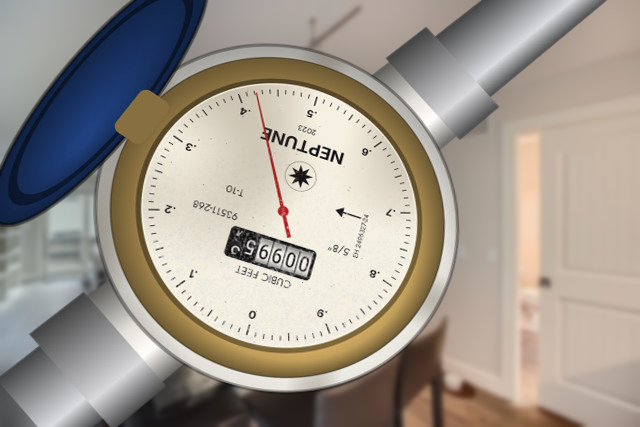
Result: 9953.42 ft³
